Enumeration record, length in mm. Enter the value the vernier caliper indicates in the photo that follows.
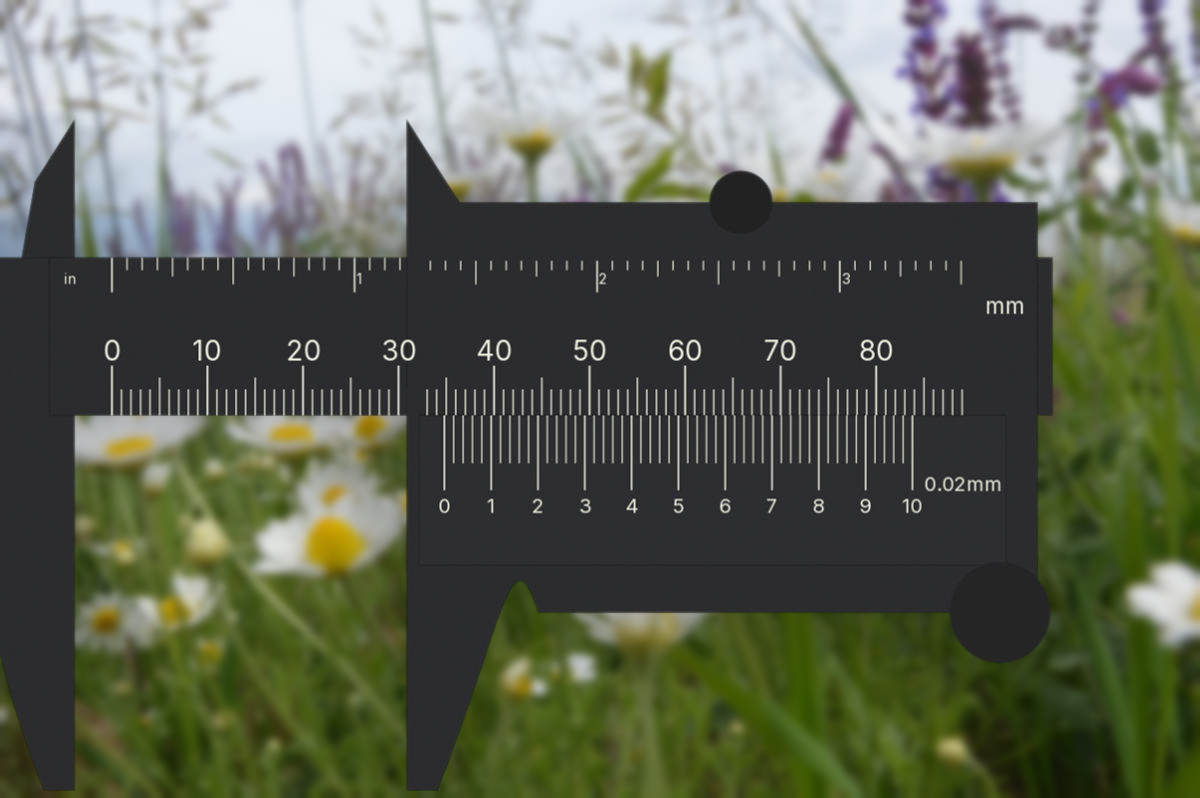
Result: 34.8 mm
